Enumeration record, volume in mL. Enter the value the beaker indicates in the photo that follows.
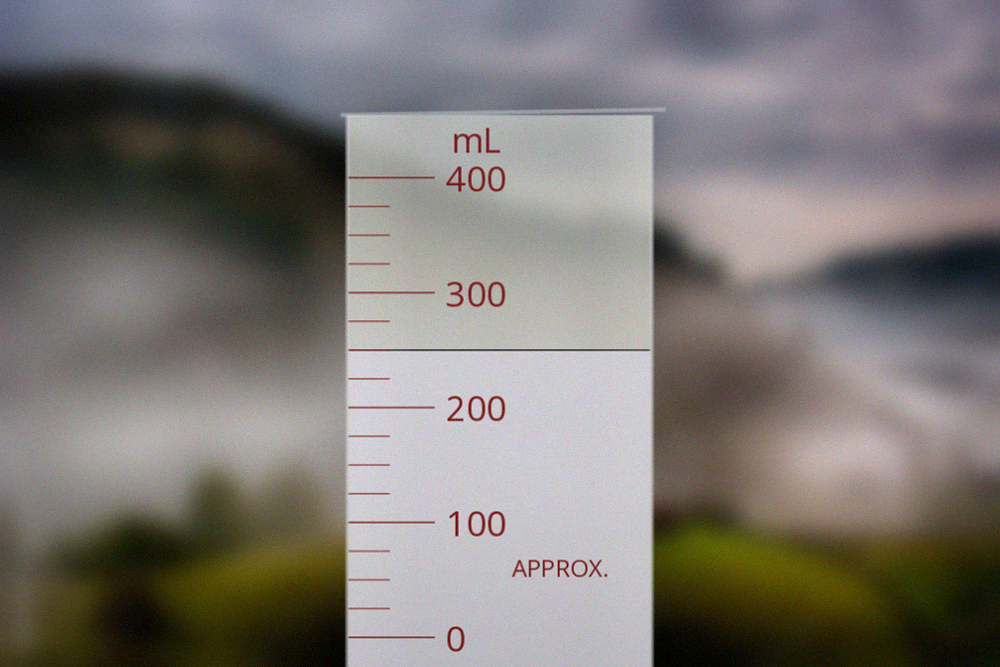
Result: 250 mL
